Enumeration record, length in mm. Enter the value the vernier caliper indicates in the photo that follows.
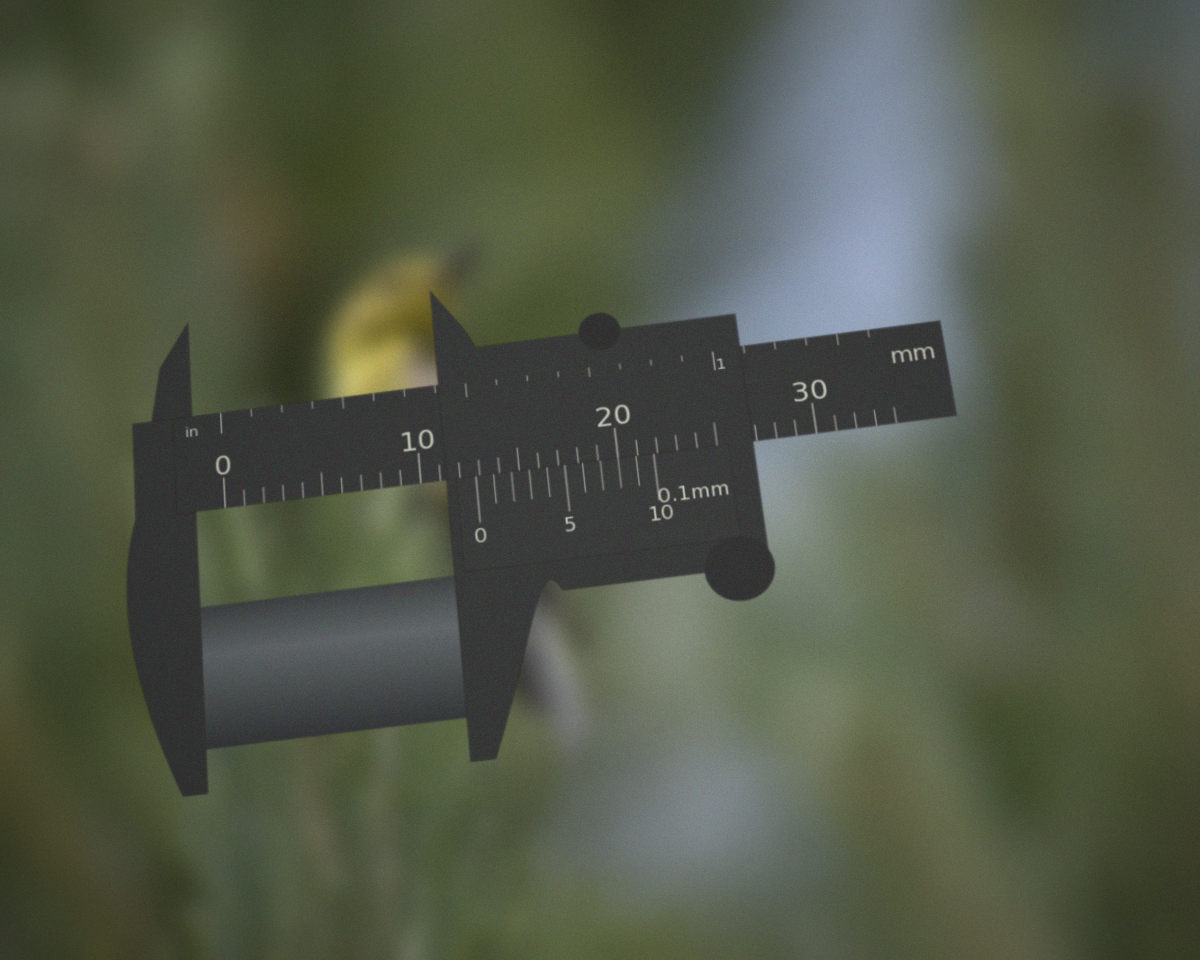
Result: 12.8 mm
